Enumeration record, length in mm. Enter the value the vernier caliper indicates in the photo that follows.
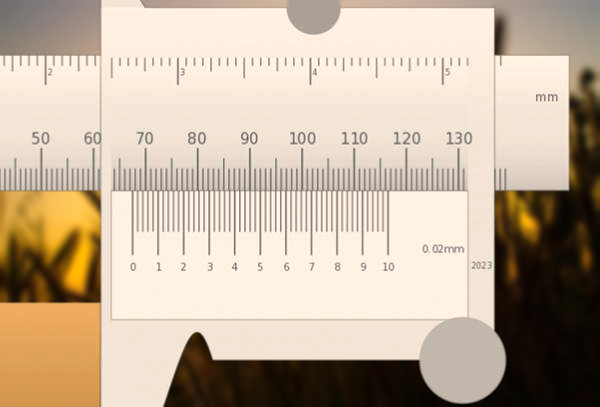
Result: 67.5 mm
